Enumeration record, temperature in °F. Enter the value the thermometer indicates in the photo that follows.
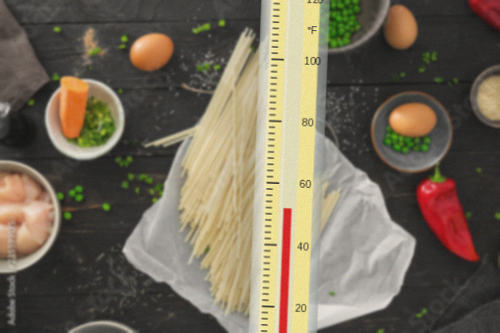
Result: 52 °F
